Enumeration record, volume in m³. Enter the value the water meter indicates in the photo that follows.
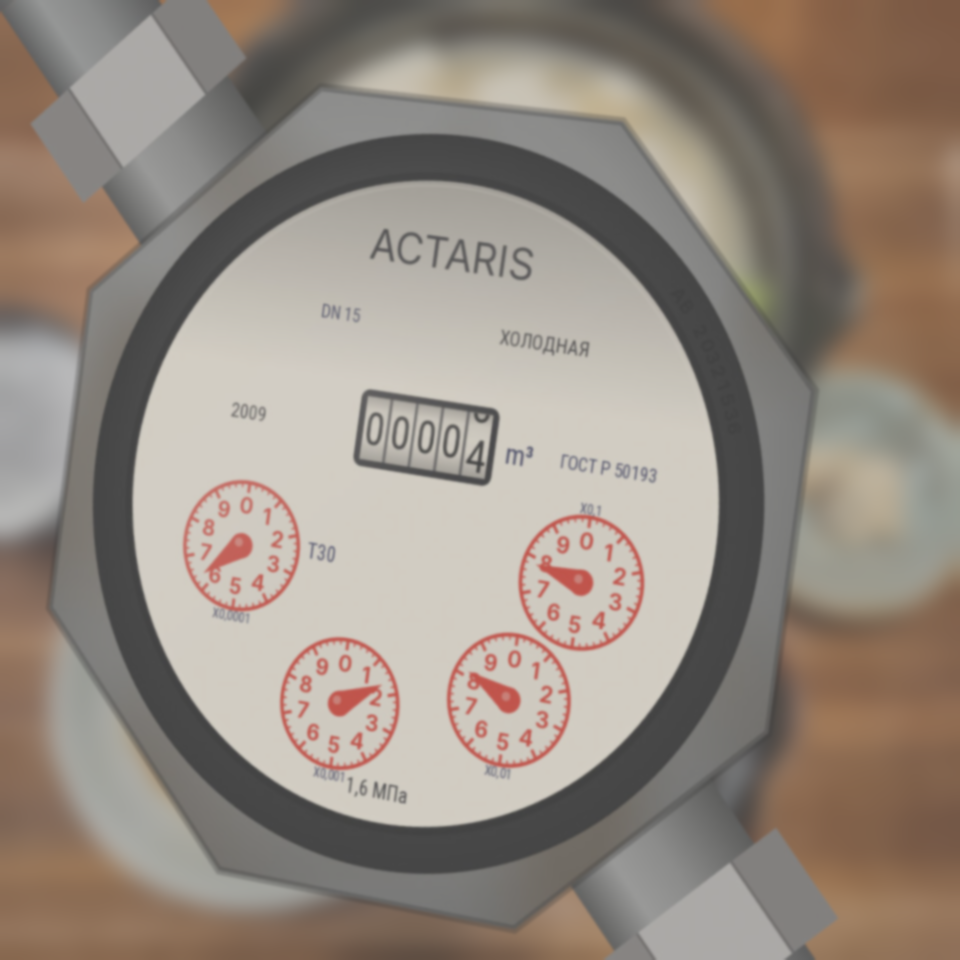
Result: 3.7816 m³
